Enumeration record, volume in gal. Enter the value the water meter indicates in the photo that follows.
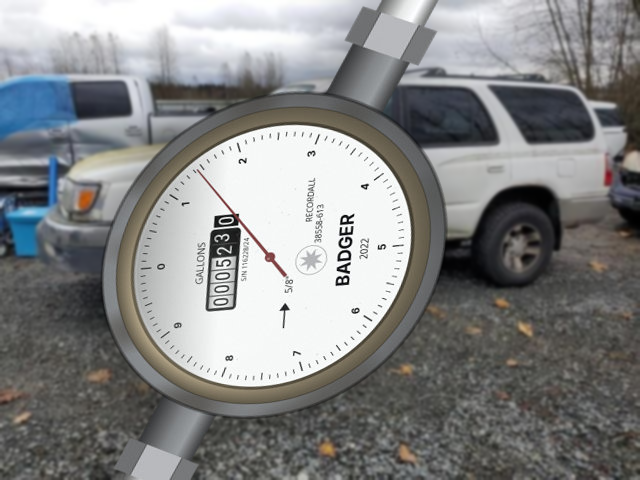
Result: 5231.4 gal
